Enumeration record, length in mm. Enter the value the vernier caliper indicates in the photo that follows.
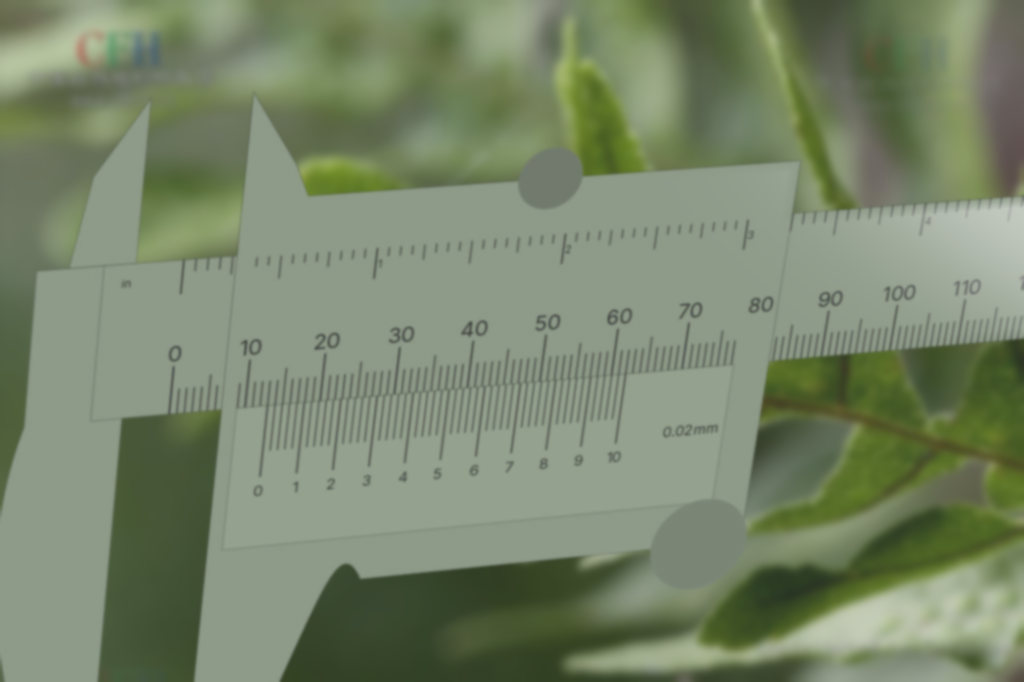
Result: 13.0 mm
